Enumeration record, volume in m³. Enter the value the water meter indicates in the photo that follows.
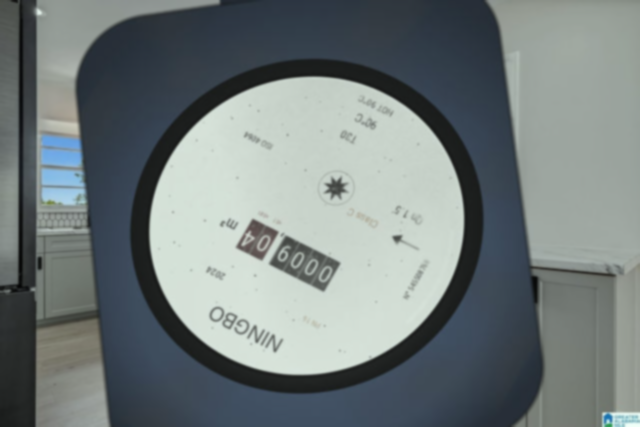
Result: 9.04 m³
